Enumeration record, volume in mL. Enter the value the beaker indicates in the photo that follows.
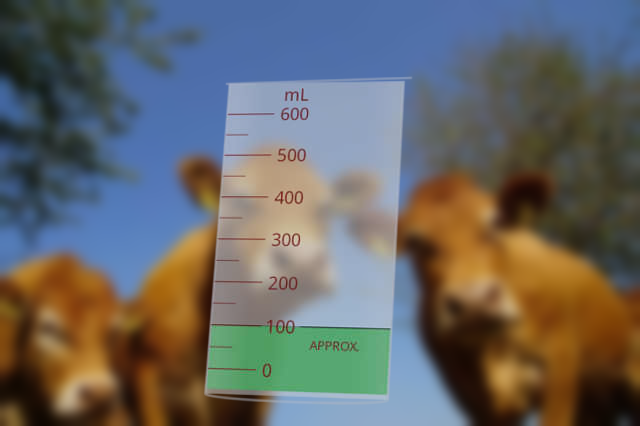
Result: 100 mL
